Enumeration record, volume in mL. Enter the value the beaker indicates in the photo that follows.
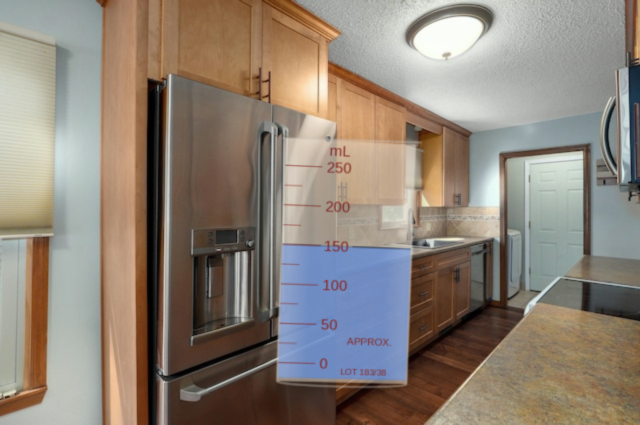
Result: 150 mL
